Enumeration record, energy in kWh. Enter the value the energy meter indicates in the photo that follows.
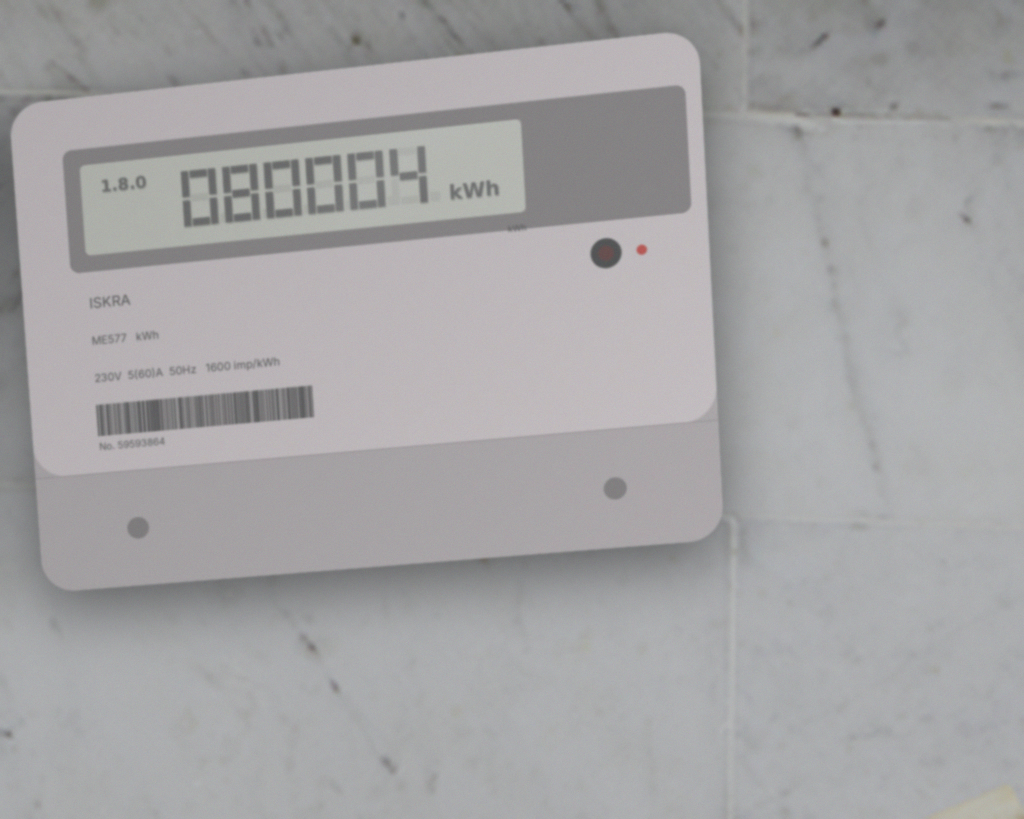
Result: 80004 kWh
